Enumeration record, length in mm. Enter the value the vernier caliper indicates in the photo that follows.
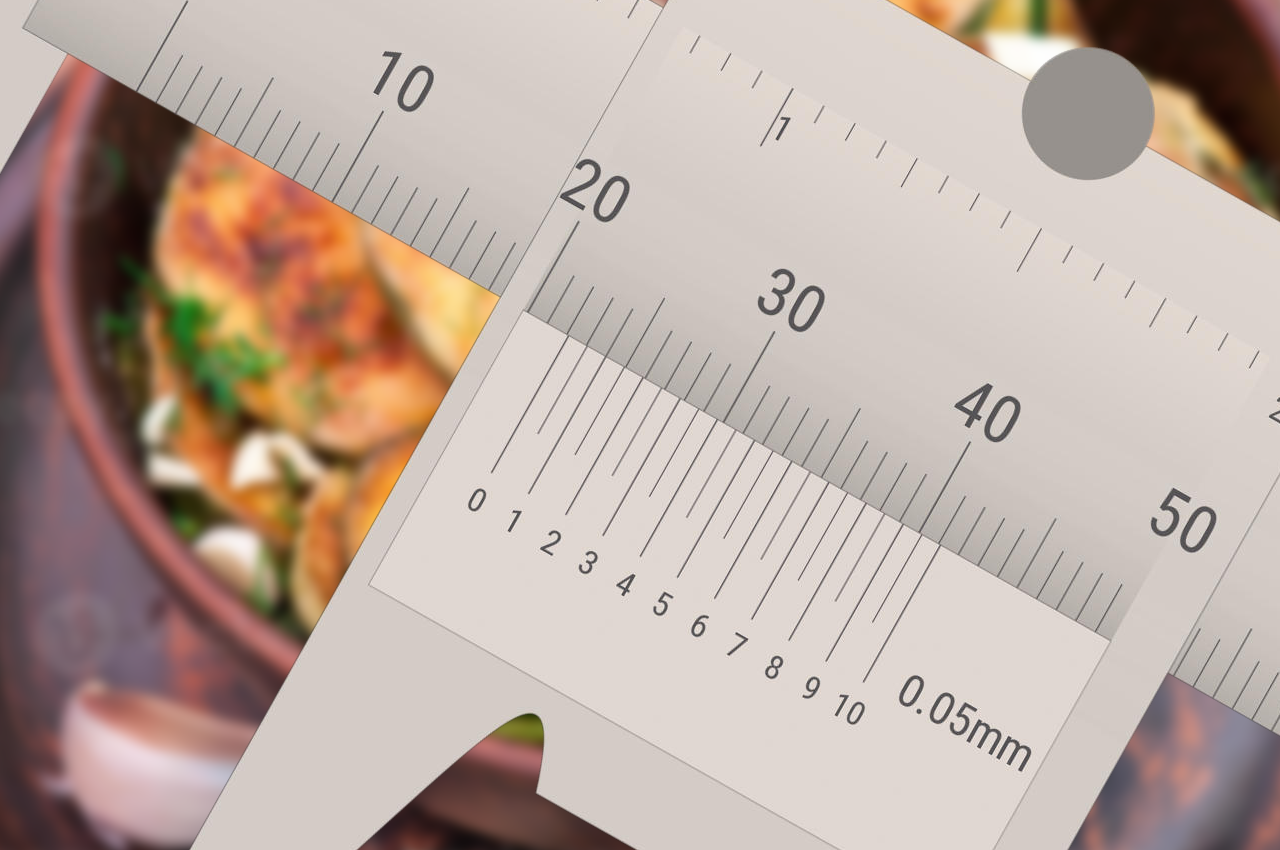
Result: 22.1 mm
